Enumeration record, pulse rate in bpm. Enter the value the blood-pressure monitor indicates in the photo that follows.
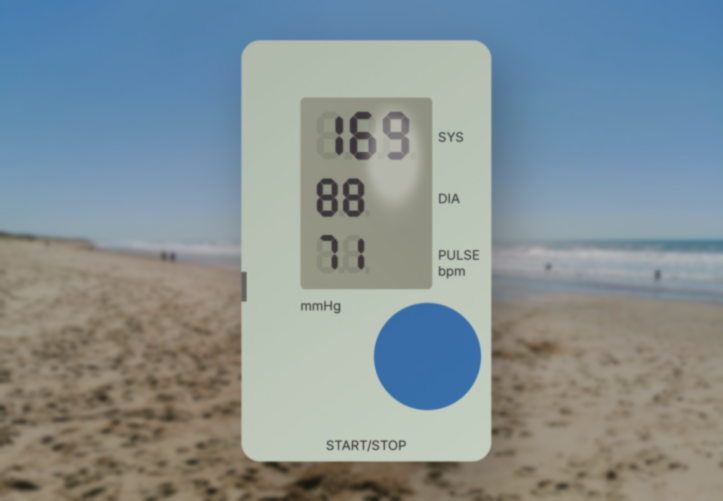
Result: 71 bpm
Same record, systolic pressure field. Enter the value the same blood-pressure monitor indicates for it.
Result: 169 mmHg
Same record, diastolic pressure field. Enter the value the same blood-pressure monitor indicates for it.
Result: 88 mmHg
